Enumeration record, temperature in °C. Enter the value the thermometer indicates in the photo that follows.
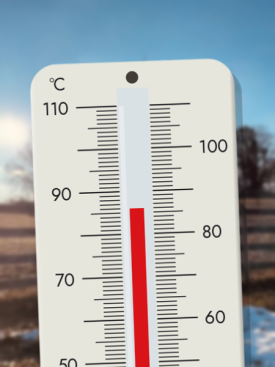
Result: 86 °C
